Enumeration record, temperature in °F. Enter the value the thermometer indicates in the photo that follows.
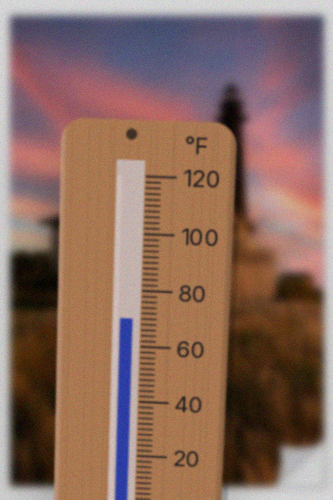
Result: 70 °F
